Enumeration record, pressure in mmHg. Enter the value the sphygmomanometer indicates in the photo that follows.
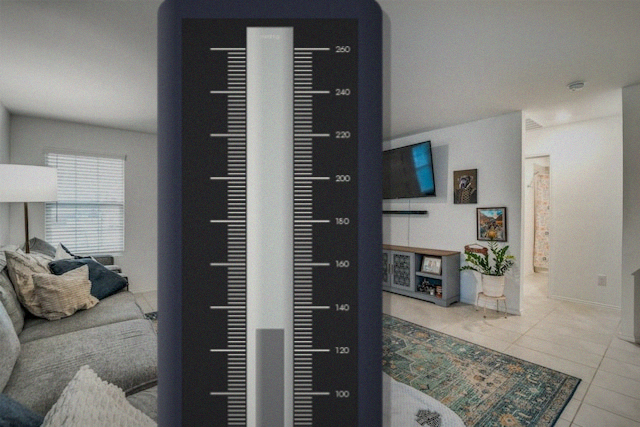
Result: 130 mmHg
